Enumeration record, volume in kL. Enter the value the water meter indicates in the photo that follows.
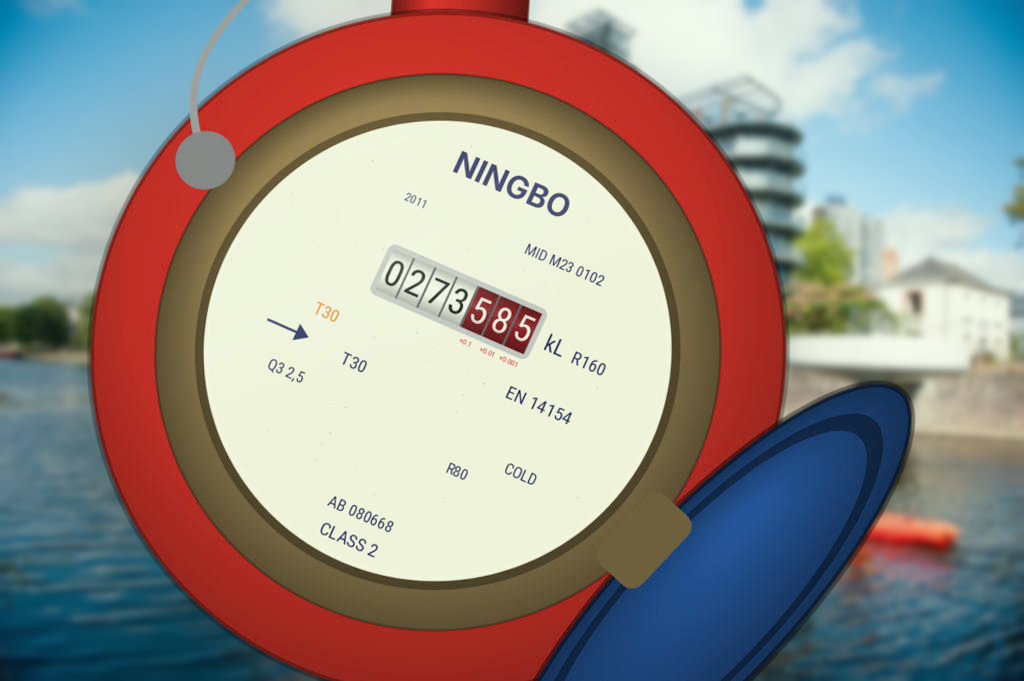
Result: 273.585 kL
